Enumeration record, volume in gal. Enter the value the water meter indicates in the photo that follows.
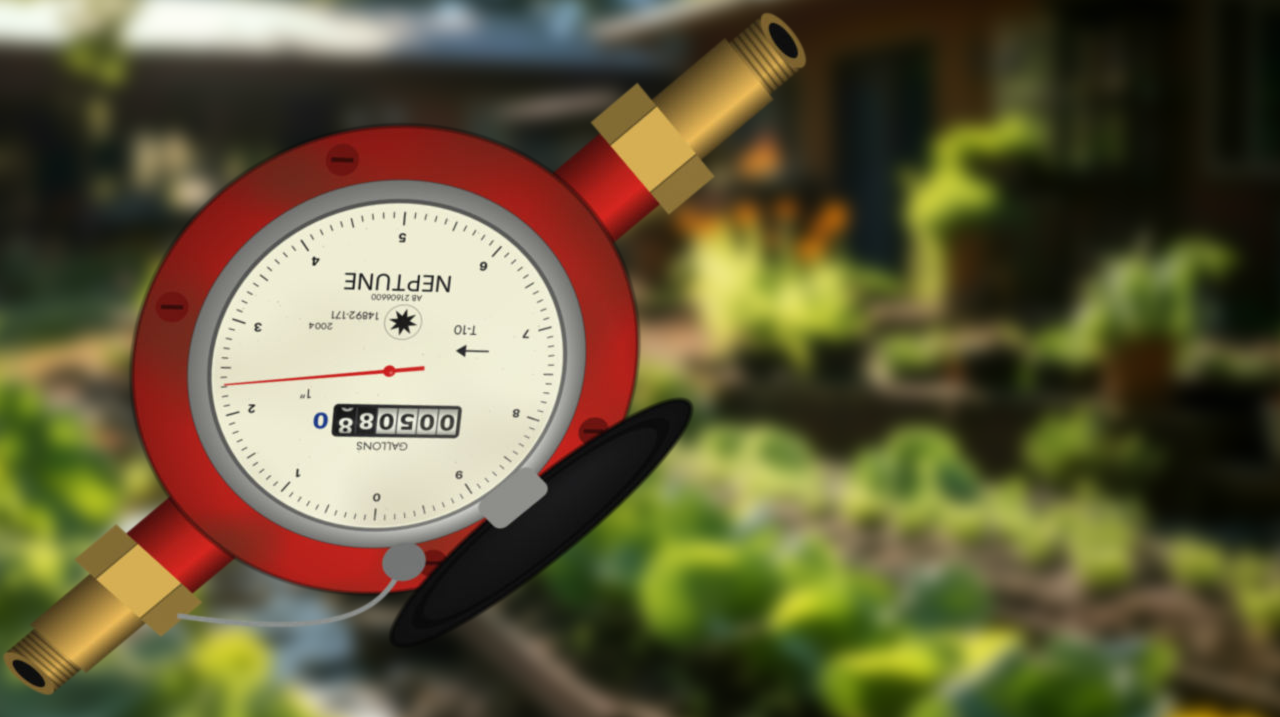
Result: 50882.3 gal
